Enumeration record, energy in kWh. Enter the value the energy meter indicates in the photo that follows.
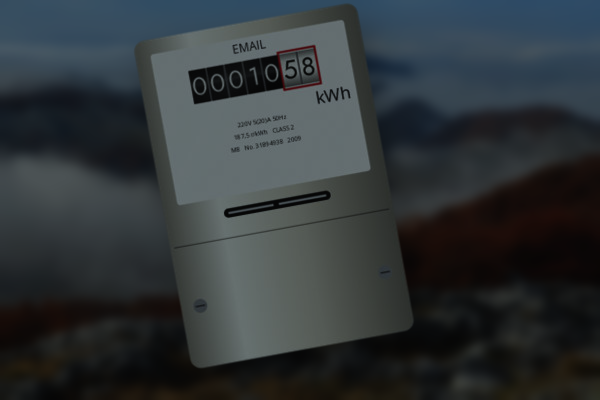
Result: 10.58 kWh
